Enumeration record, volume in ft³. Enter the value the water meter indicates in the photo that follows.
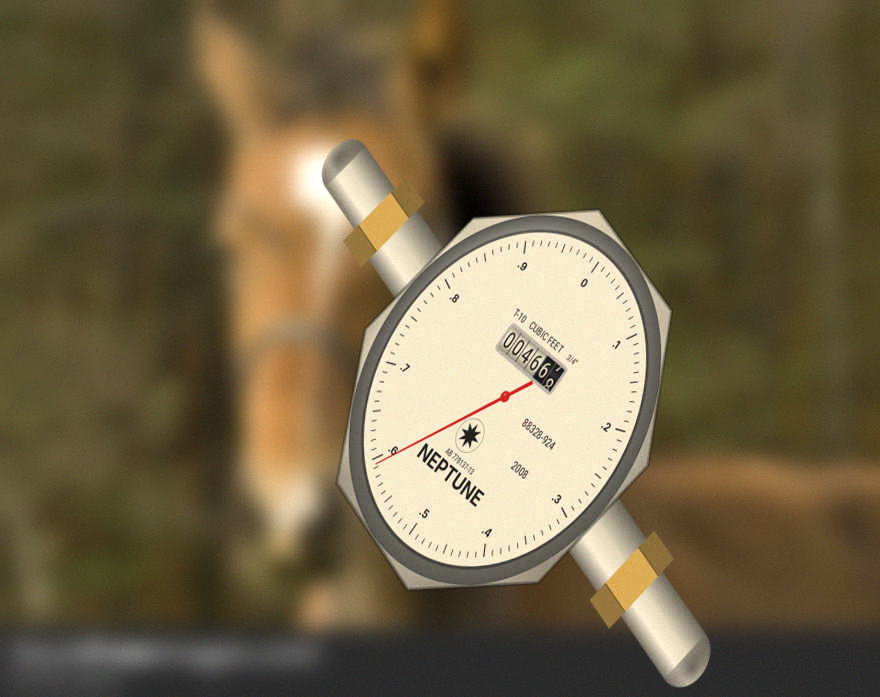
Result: 4667.59 ft³
